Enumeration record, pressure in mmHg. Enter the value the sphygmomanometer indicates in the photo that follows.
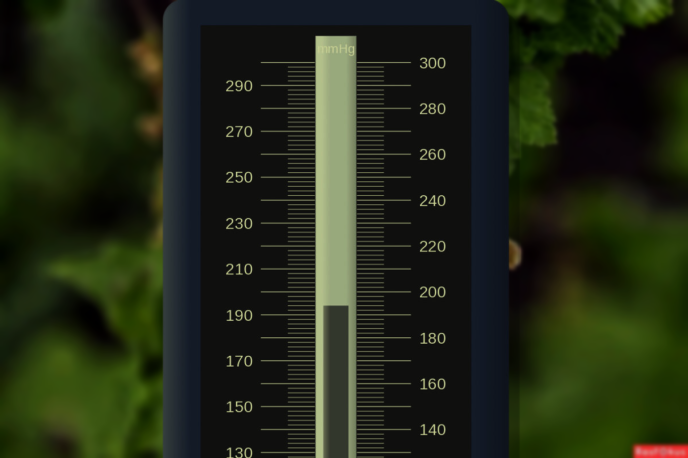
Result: 194 mmHg
